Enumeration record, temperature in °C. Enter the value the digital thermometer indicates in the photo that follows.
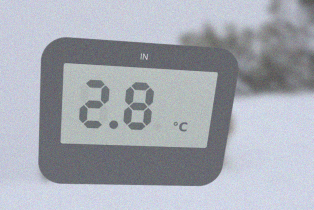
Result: 2.8 °C
